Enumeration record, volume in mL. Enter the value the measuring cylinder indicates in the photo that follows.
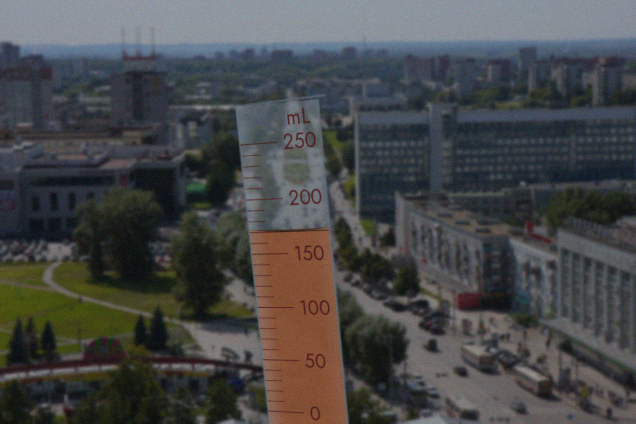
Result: 170 mL
